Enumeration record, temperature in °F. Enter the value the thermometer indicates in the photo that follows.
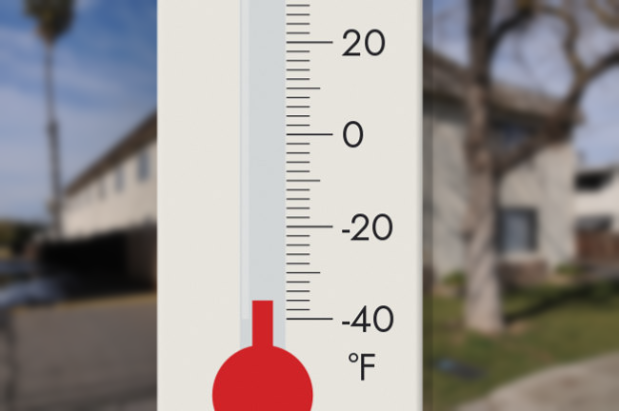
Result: -36 °F
